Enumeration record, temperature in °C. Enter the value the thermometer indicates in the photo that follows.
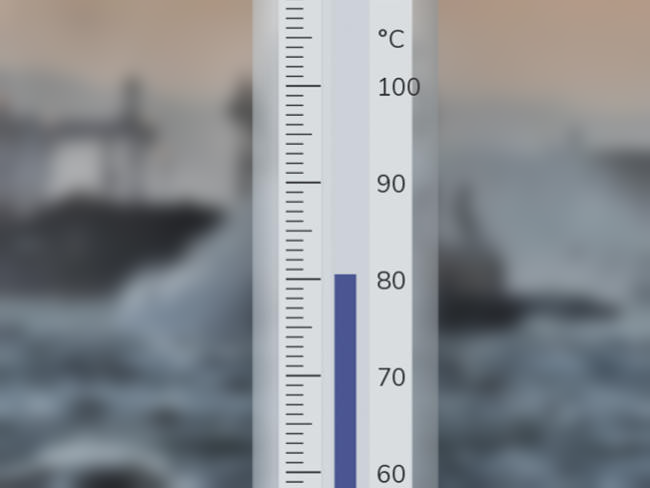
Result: 80.5 °C
